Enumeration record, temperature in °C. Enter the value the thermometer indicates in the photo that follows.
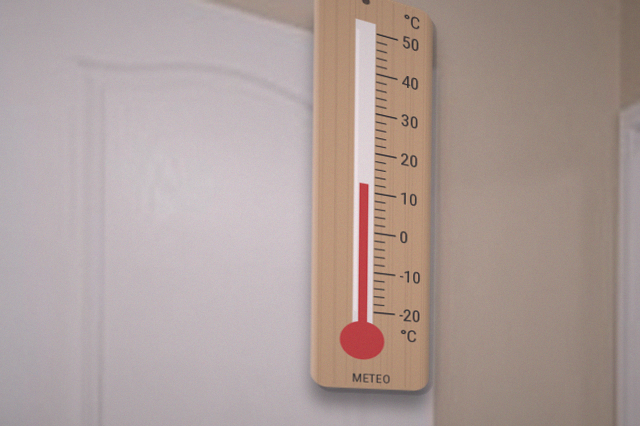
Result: 12 °C
